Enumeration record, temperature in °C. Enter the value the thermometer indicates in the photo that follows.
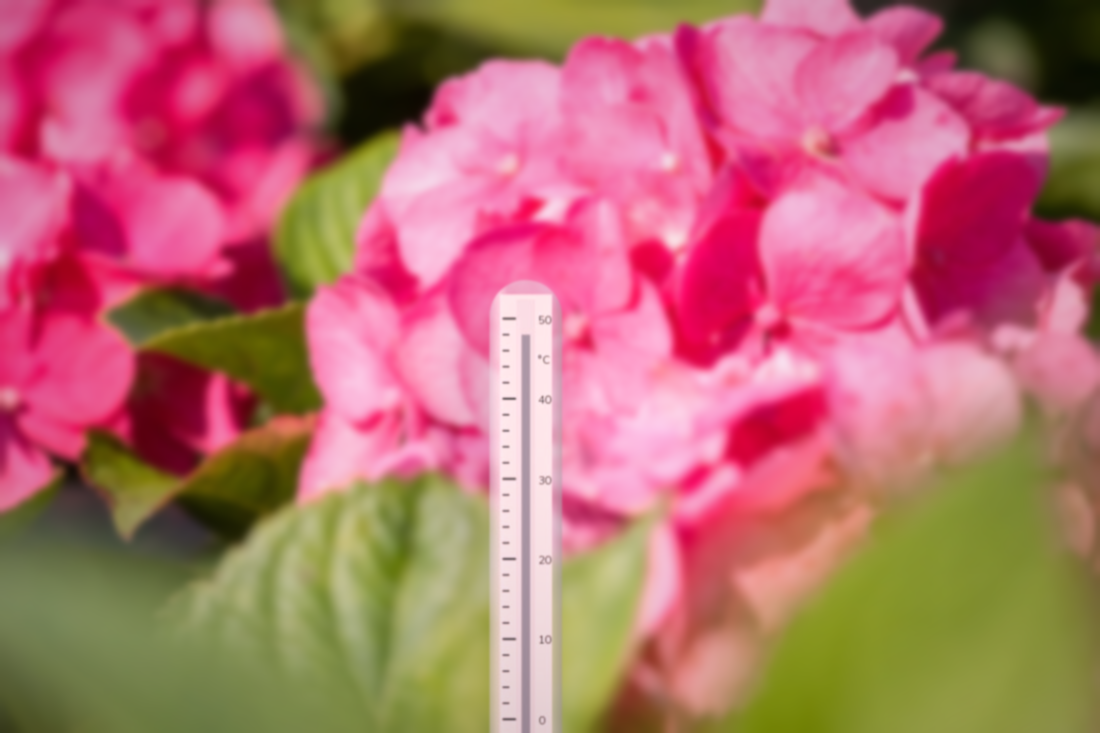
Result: 48 °C
